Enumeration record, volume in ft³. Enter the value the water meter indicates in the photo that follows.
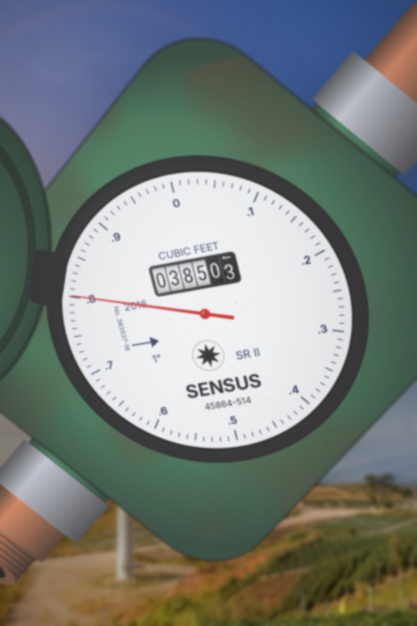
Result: 38502.80 ft³
